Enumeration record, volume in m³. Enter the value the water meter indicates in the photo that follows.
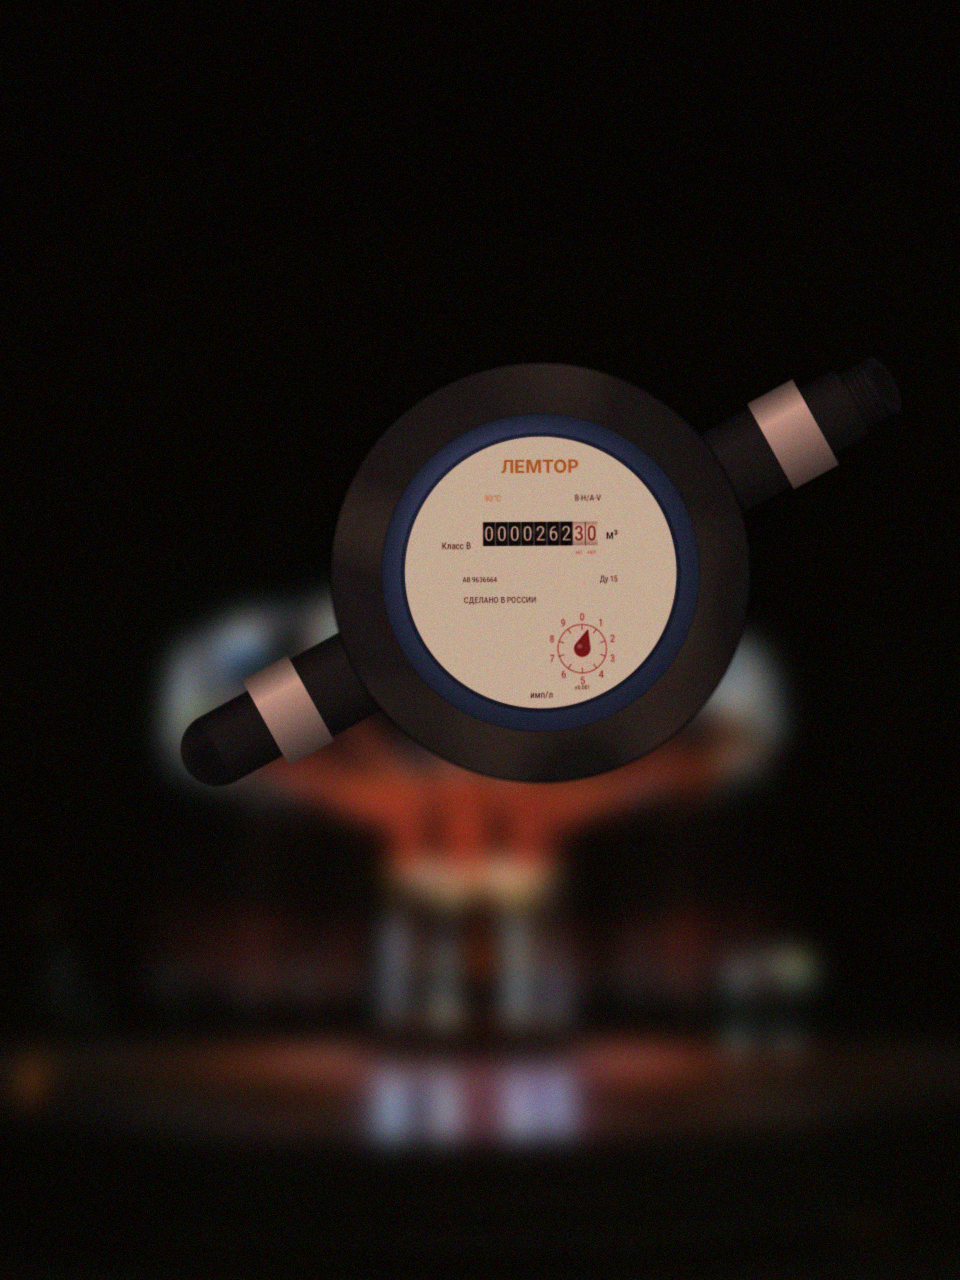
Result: 262.300 m³
